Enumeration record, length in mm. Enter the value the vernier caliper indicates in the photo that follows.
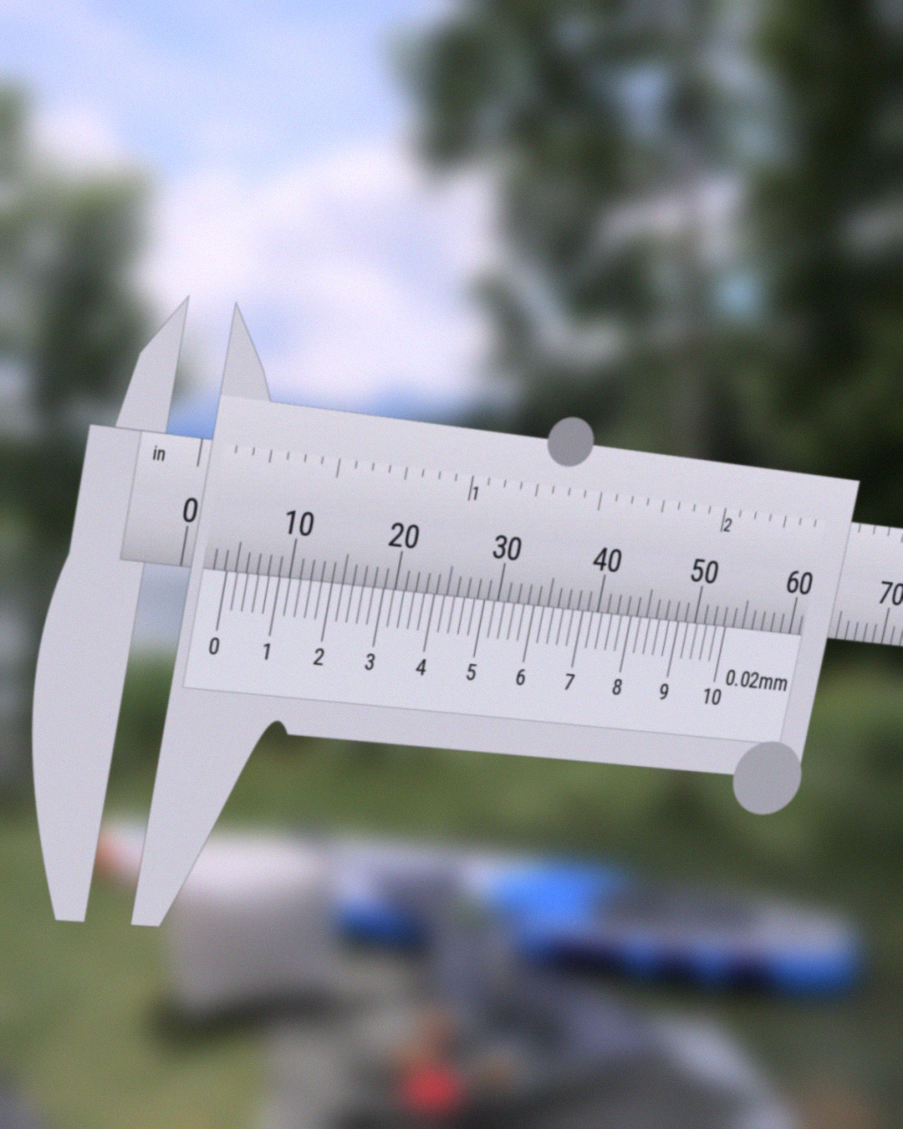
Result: 4.2 mm
